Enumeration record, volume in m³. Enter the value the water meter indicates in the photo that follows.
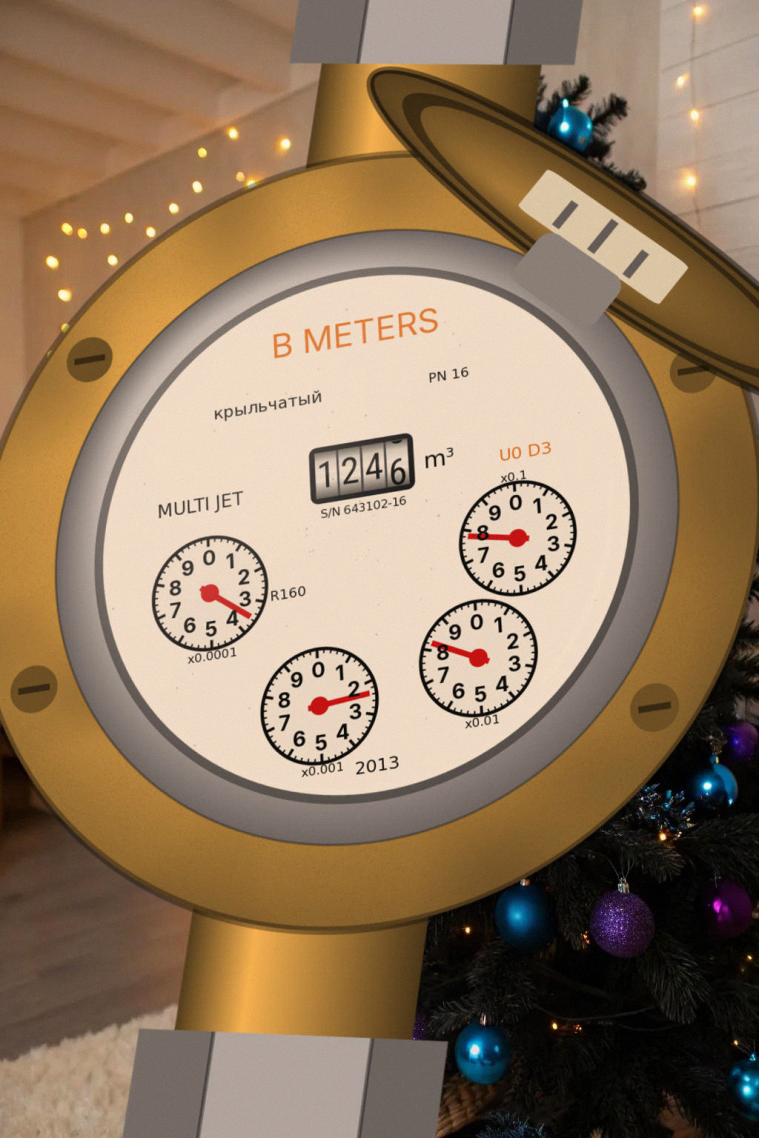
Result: 1245.7823 m³
